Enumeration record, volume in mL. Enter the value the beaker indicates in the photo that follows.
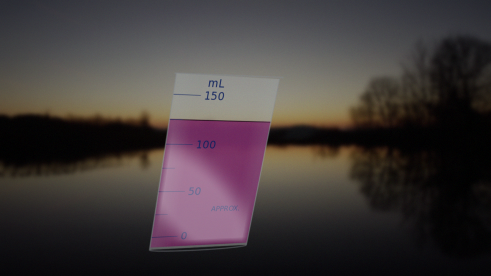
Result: 125 mL
